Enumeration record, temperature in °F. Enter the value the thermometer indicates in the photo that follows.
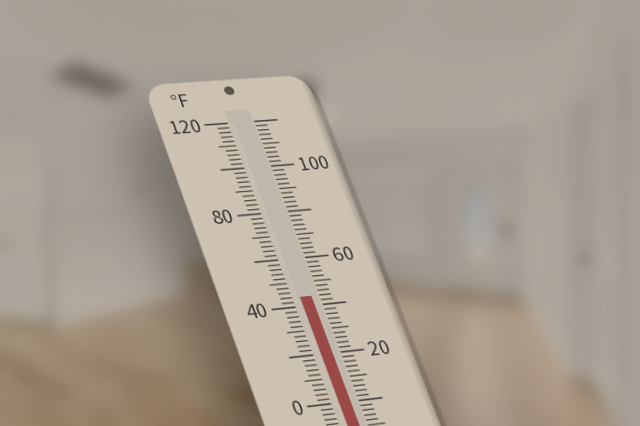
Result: 44 °F
